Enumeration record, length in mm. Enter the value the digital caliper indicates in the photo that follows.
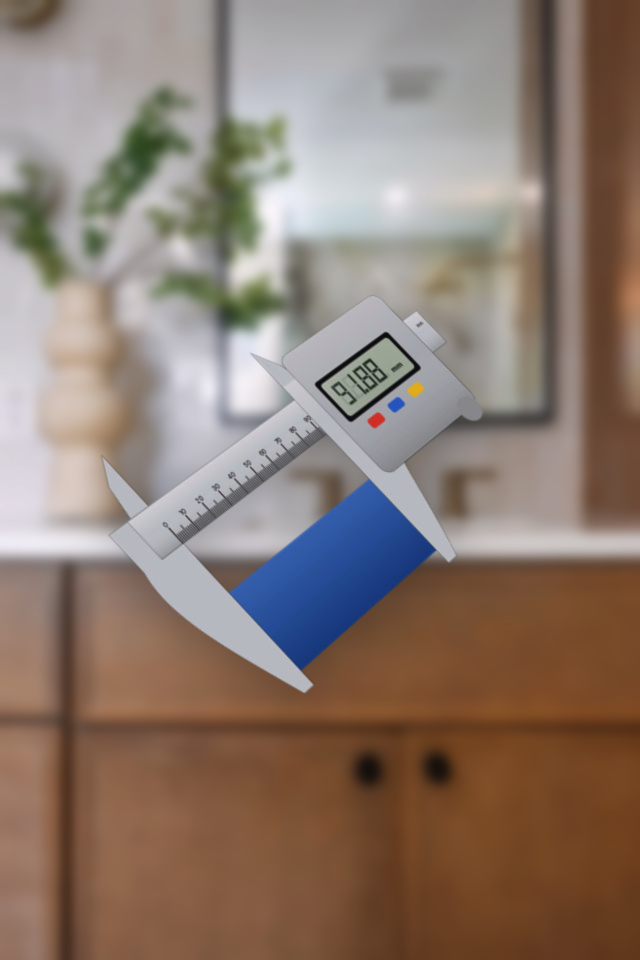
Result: 91.88 mm
